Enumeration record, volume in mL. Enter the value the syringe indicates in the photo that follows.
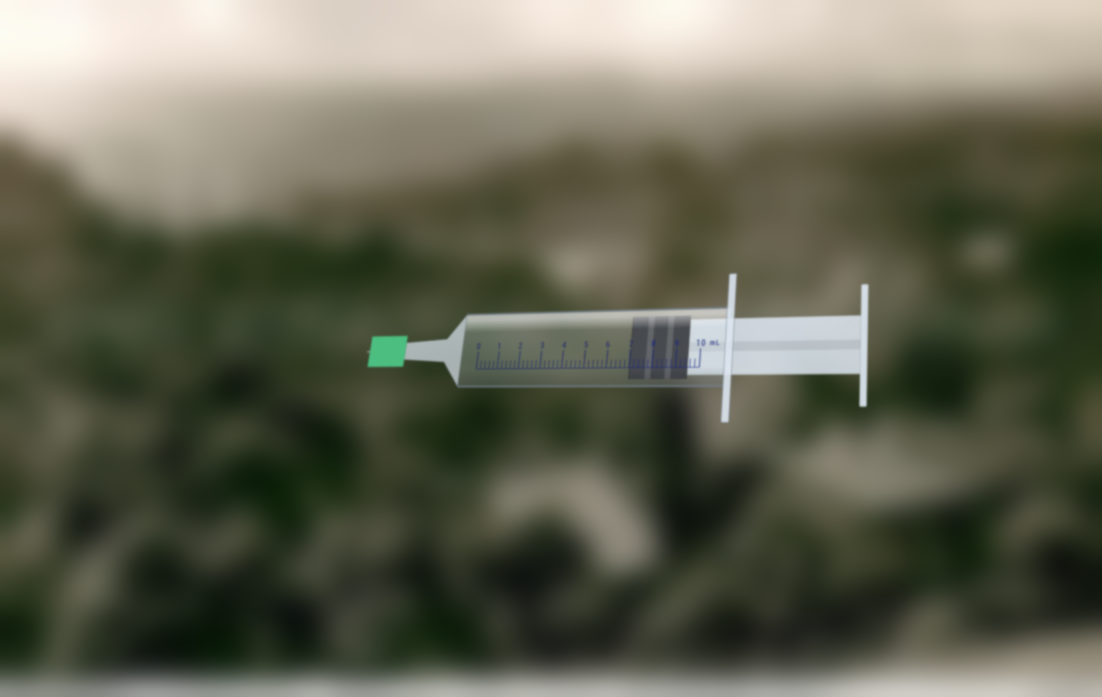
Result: 7 mL
